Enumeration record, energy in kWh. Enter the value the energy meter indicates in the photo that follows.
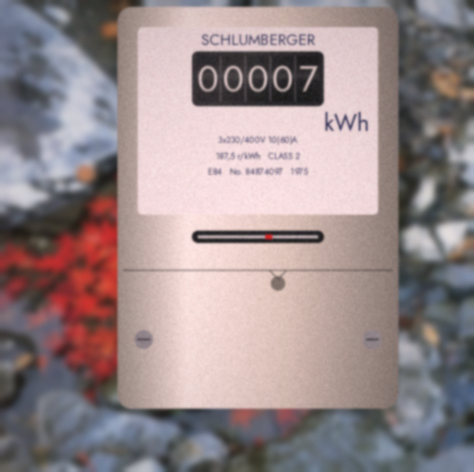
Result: 7 kWh
